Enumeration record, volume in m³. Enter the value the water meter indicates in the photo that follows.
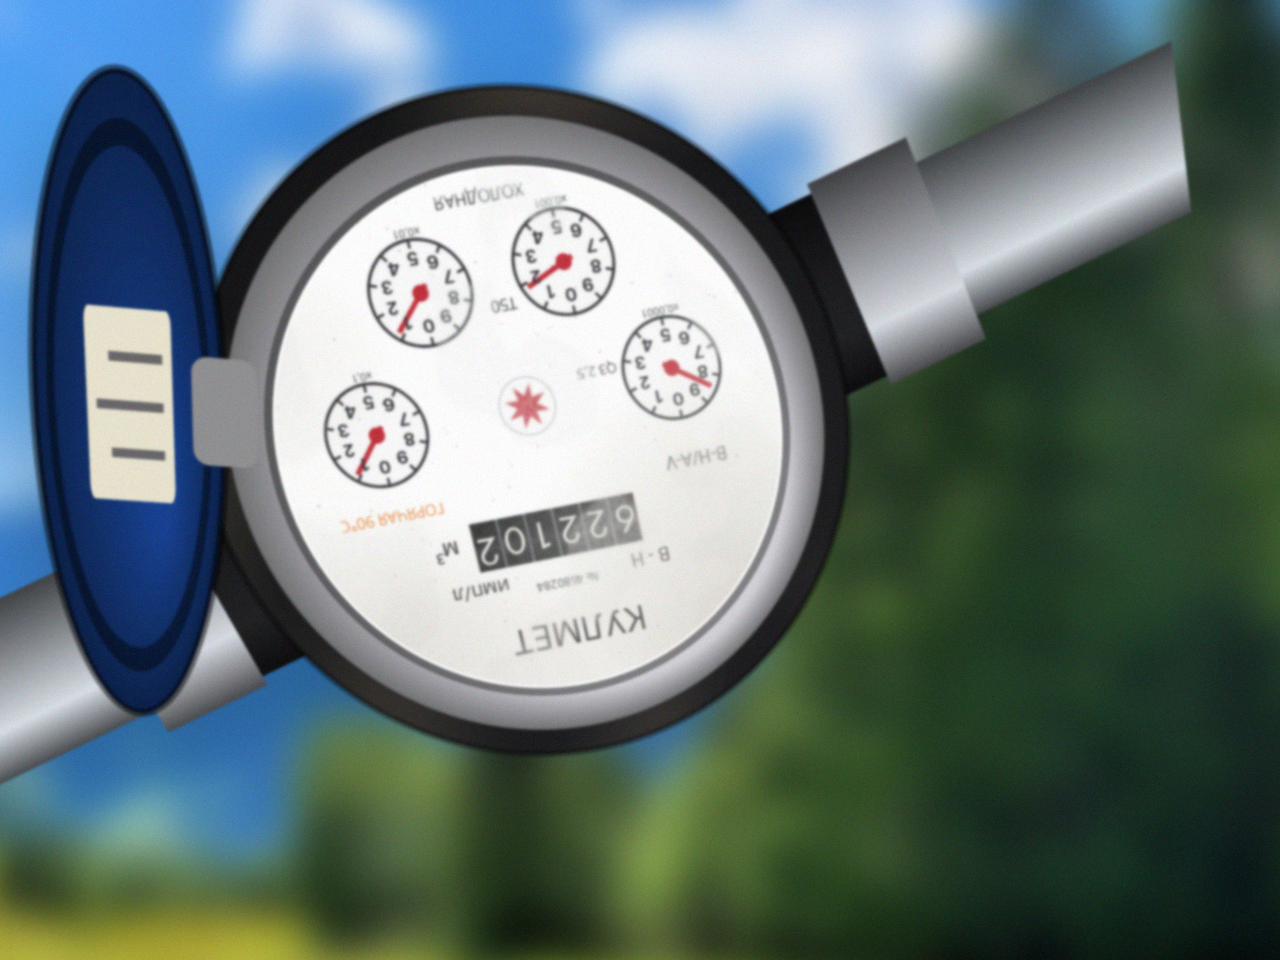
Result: 622102.1118 m³
